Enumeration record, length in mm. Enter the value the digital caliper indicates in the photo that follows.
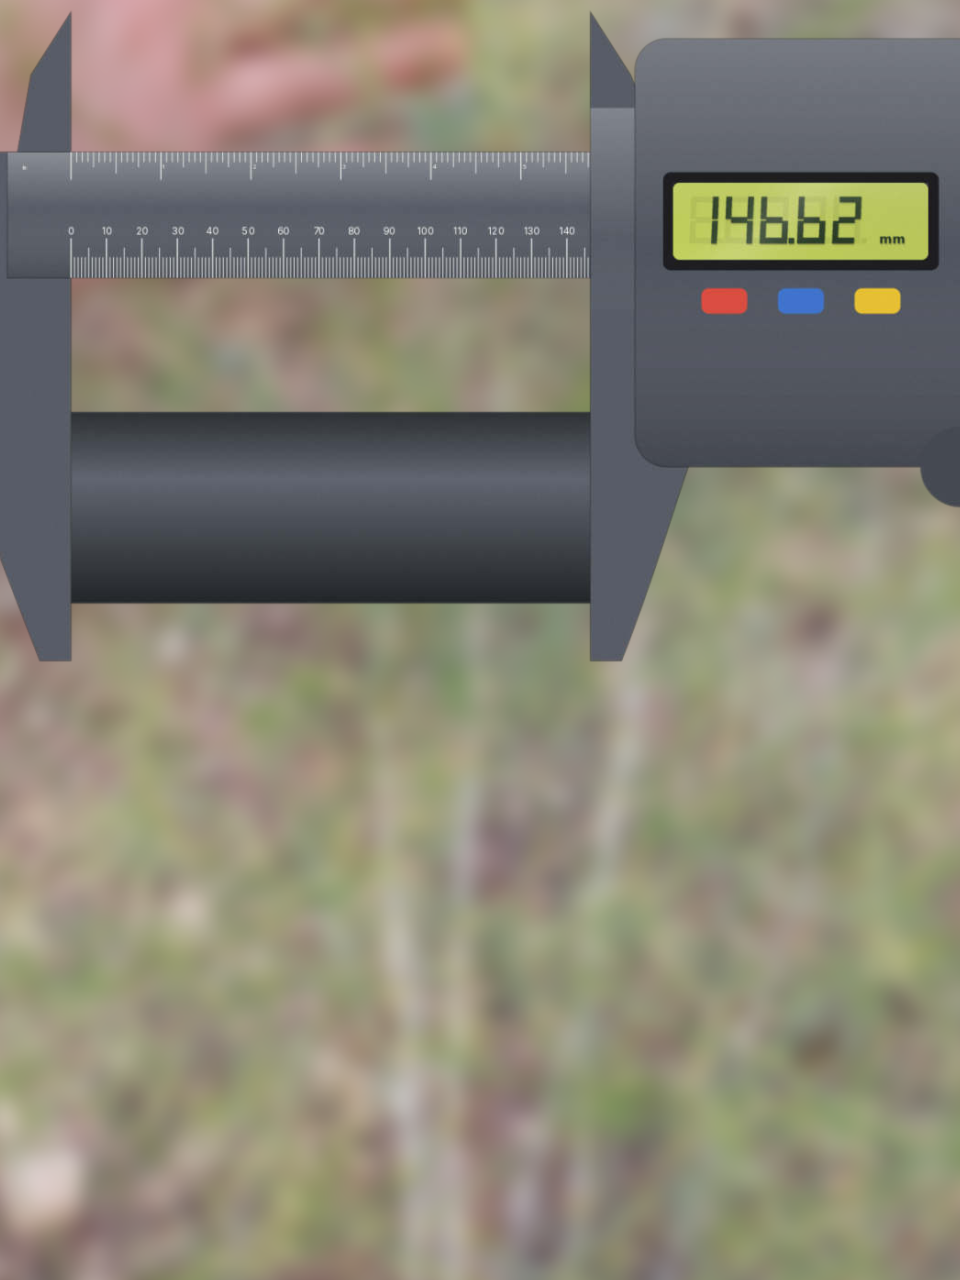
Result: 146.62 mm
